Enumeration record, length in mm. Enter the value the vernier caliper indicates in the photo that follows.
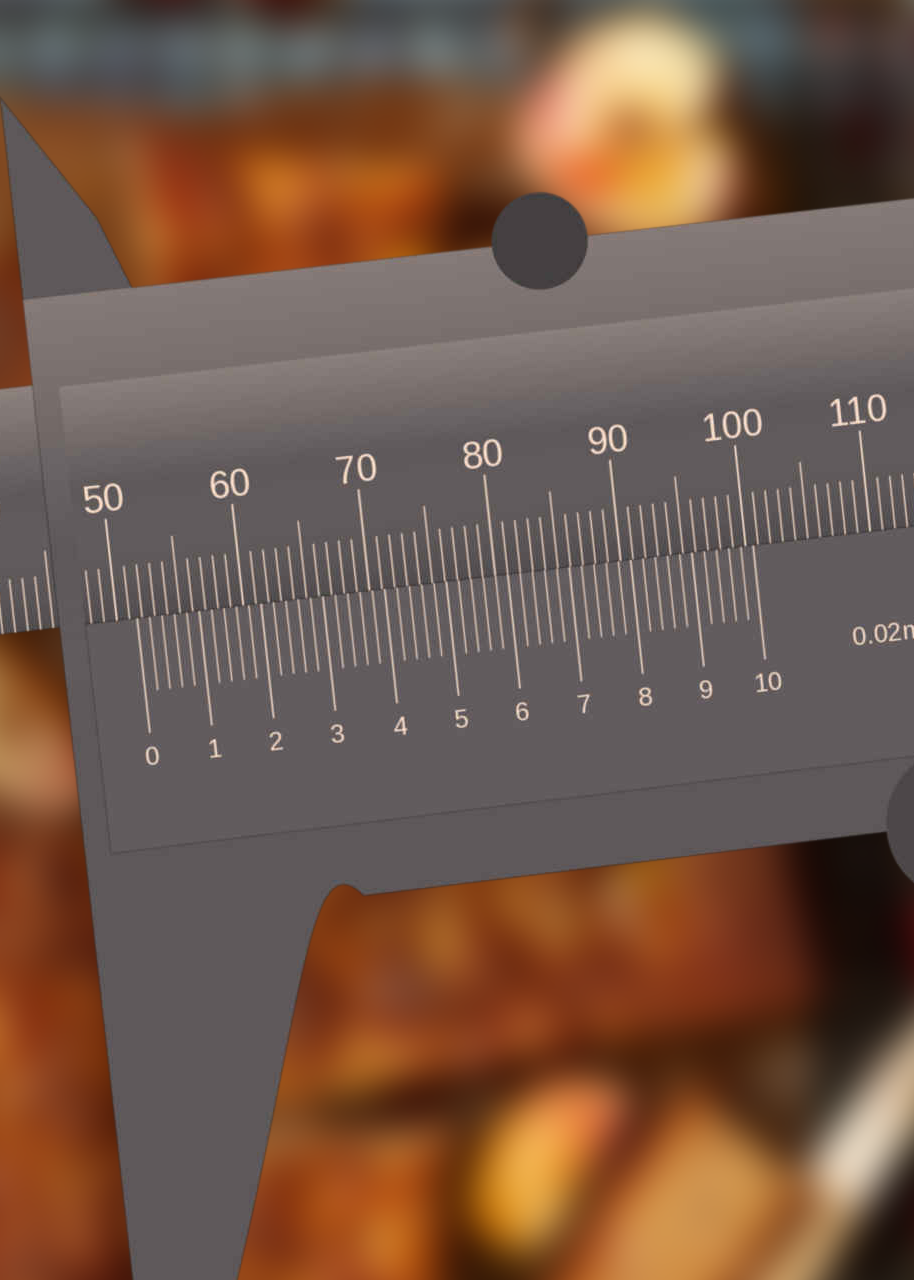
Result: 51.6 mm
